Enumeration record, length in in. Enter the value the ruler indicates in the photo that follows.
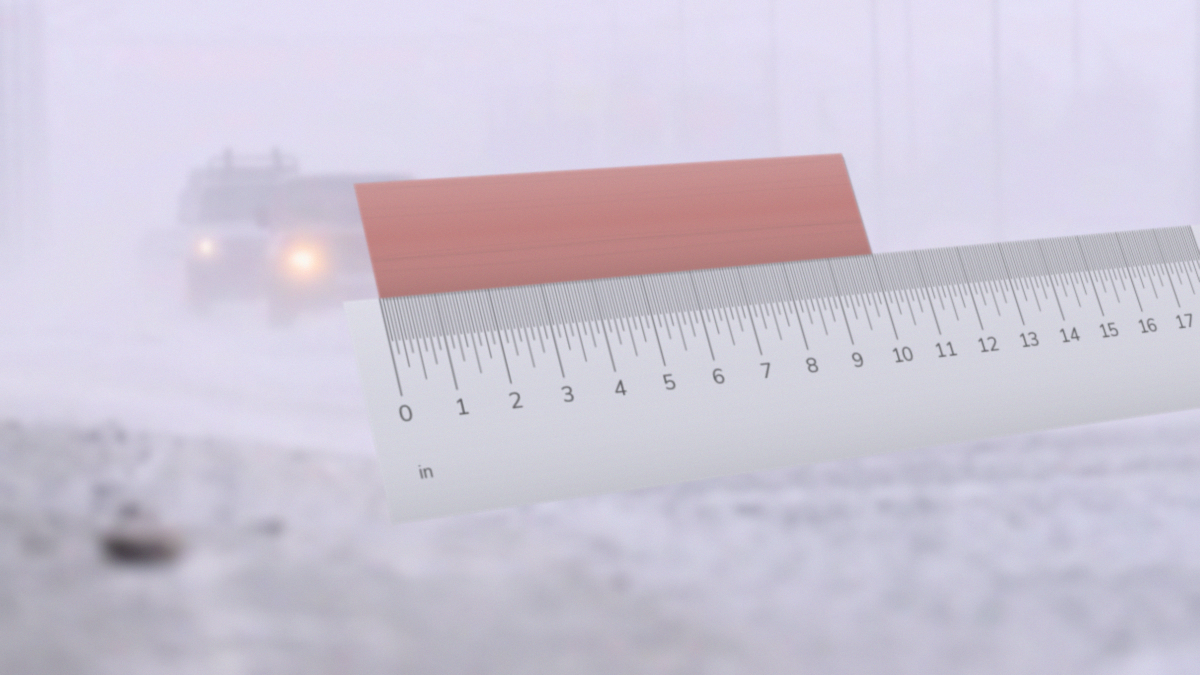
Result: 10 in
